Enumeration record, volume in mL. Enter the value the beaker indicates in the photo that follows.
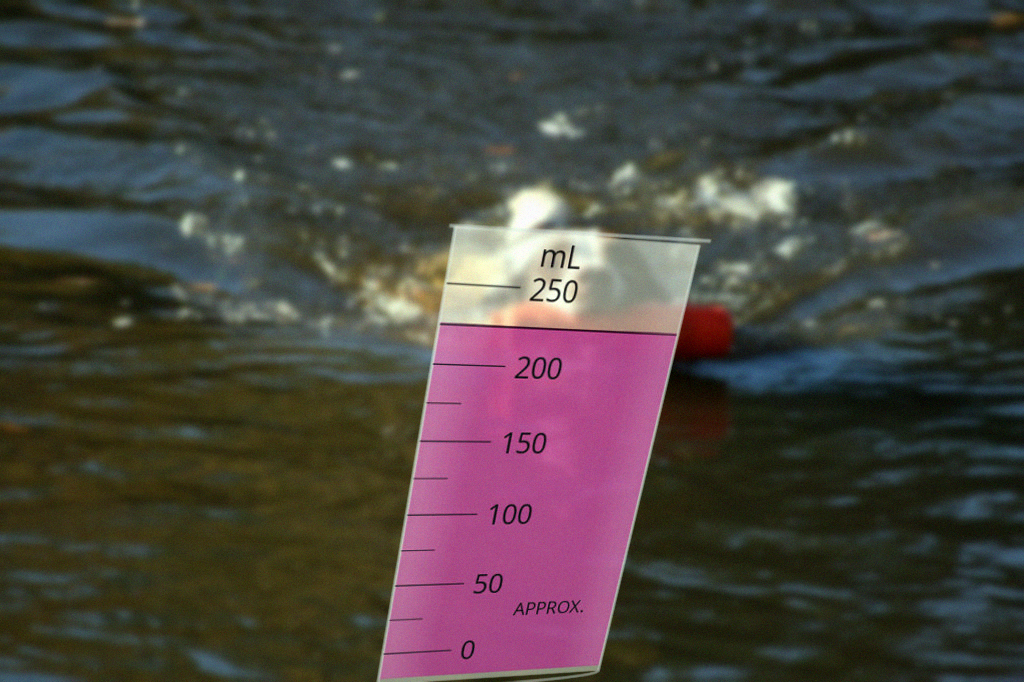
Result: 225 mL
